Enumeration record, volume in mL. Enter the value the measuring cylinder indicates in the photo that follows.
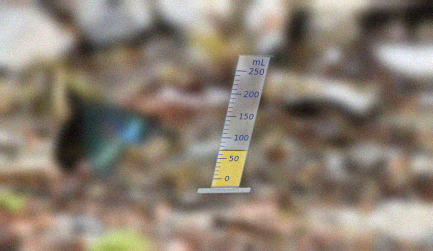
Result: 70 mL
